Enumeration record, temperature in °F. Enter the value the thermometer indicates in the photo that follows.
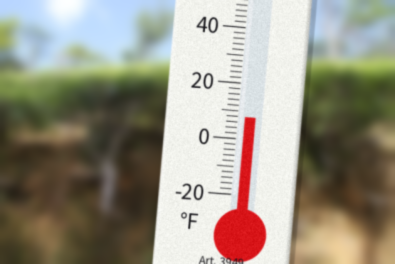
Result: 8 °F
